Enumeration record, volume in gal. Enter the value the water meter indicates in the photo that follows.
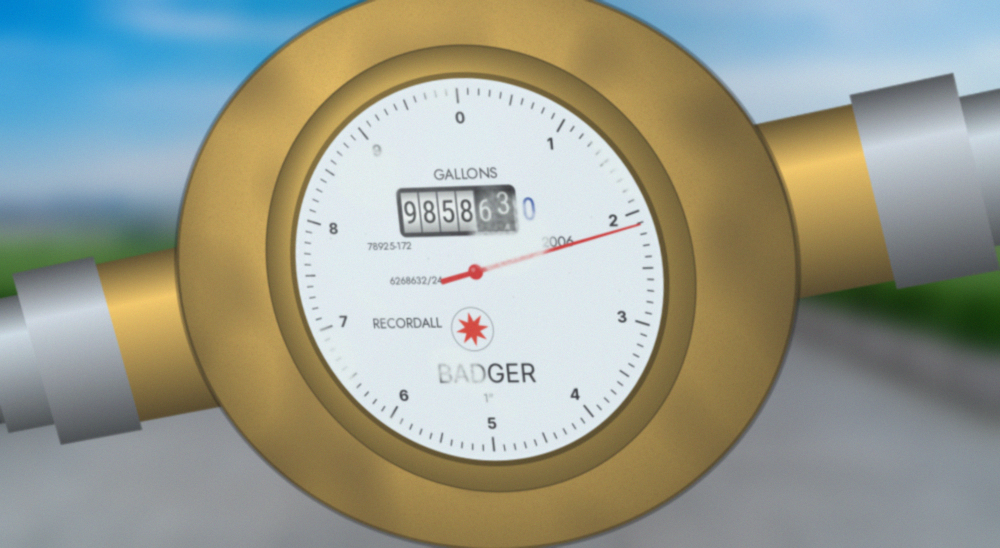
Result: 9858632.1 gal
